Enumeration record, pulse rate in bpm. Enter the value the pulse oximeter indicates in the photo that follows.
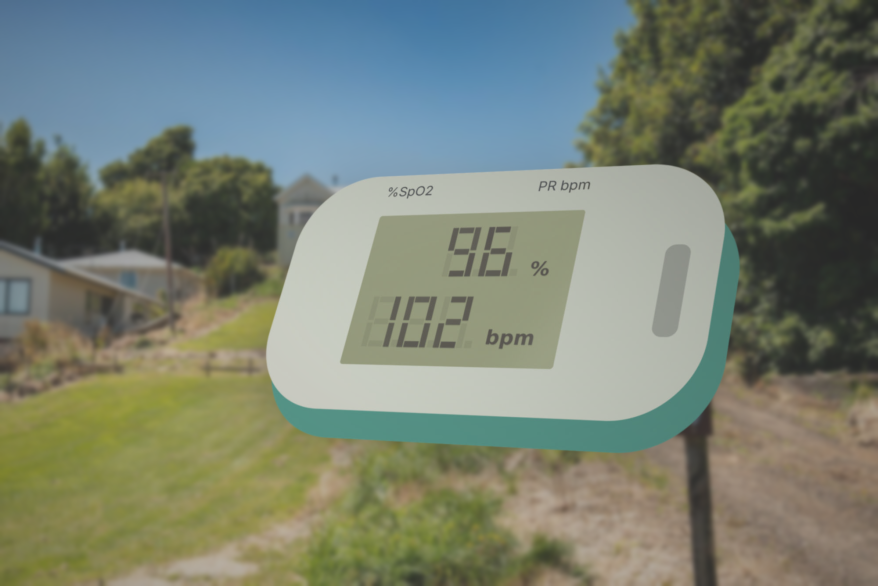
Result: 102 bpm
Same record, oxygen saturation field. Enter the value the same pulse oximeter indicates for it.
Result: 96 %
